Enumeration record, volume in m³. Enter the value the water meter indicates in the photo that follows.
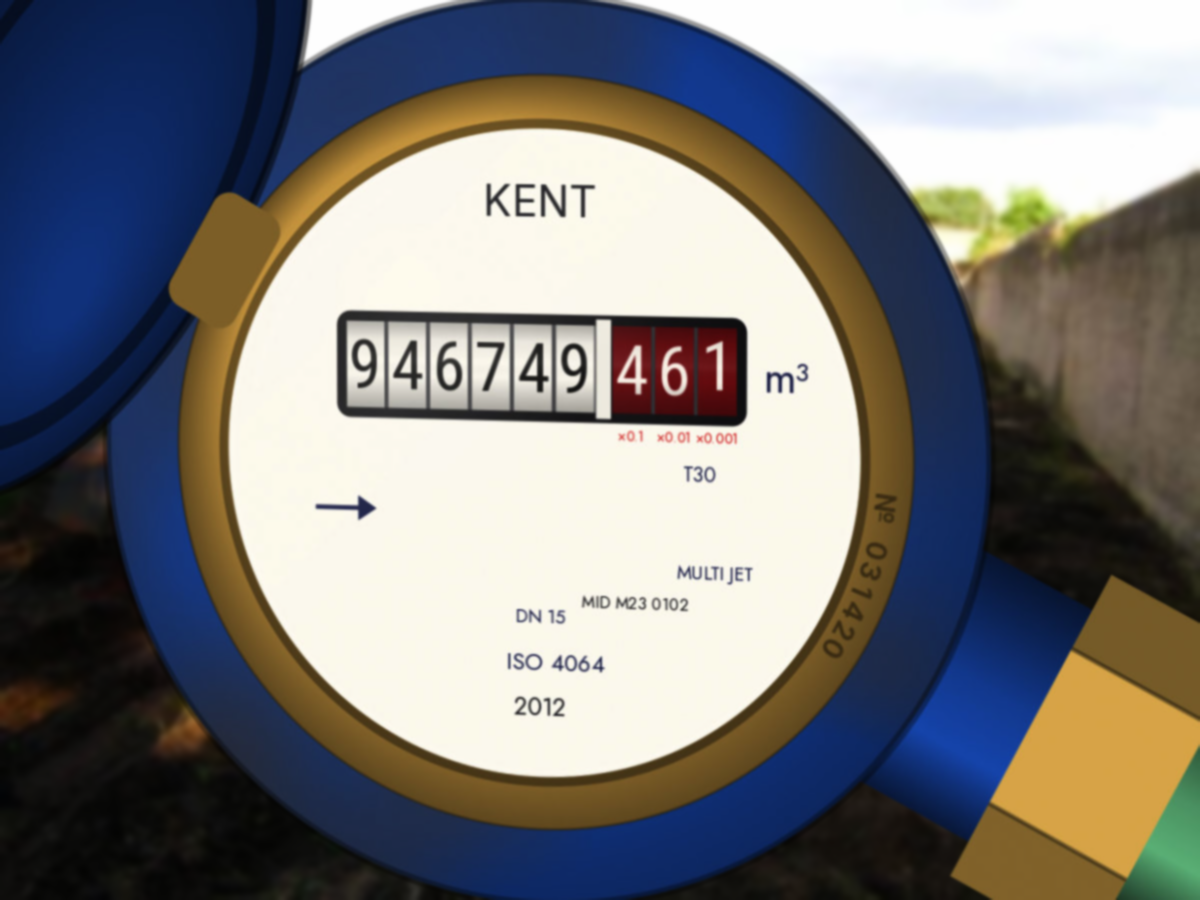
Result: 946749.461 m³
